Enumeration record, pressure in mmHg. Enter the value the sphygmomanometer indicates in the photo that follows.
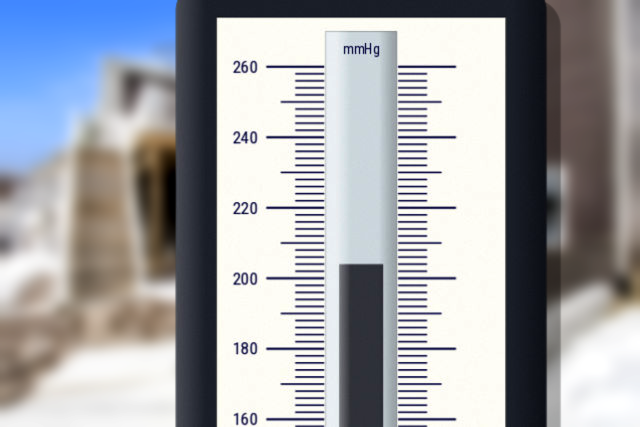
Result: 204 mmHg
